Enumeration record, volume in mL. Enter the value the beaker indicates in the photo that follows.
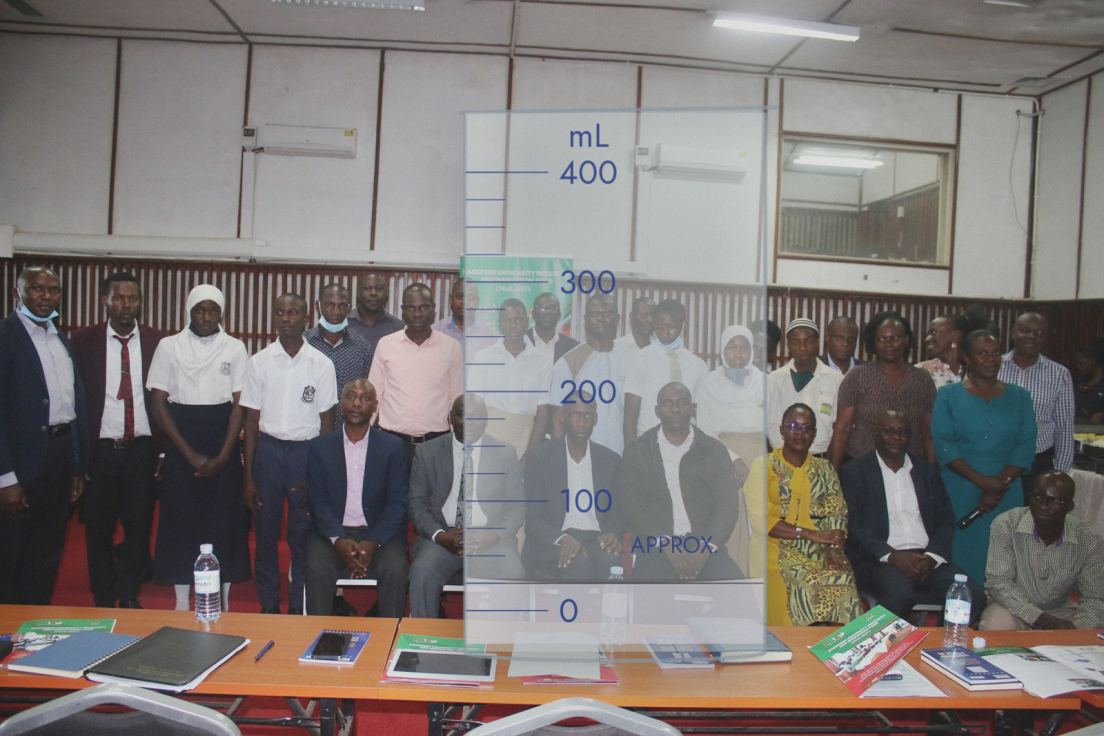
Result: 25 mL
